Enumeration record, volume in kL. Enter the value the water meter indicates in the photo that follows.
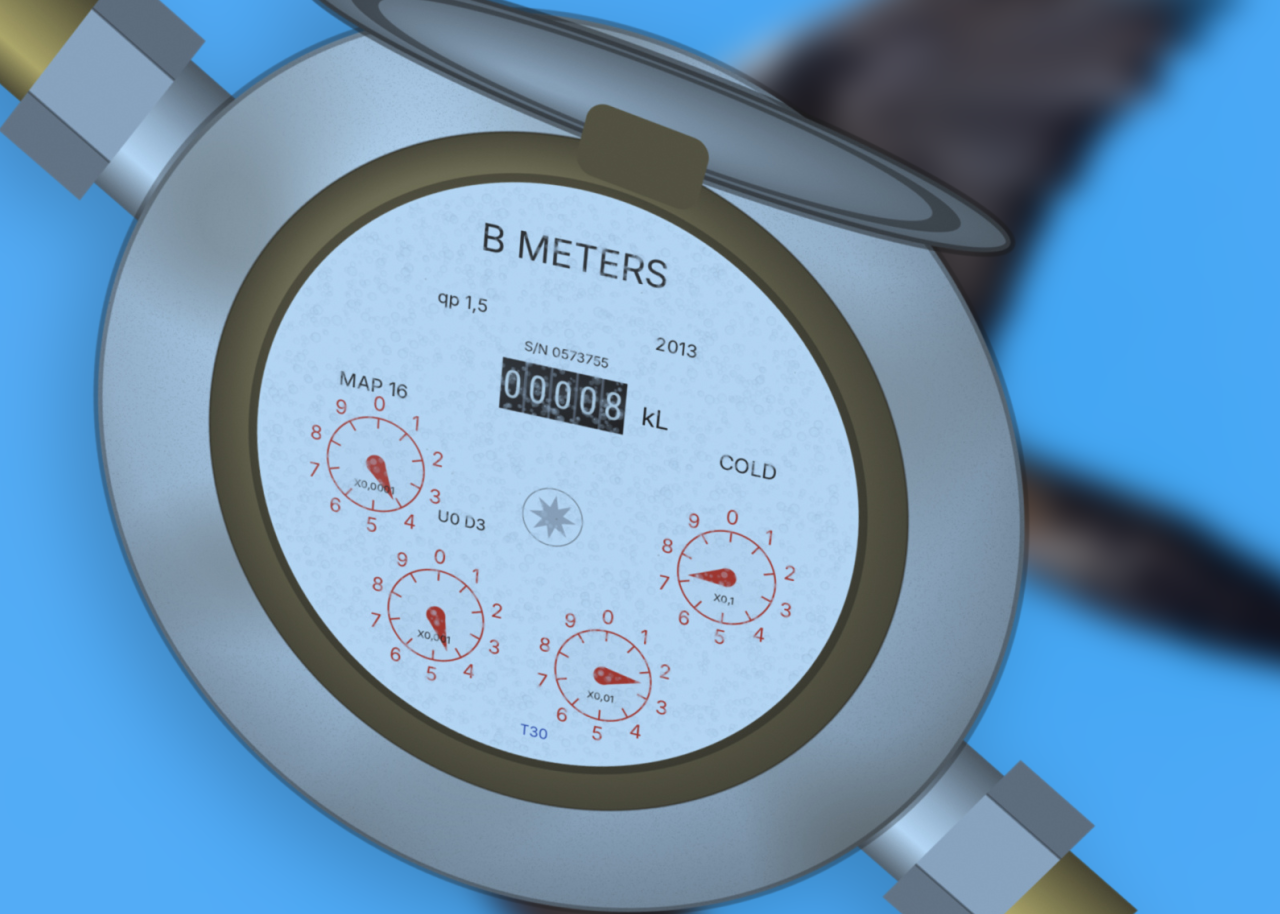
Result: 8.7244 kL
